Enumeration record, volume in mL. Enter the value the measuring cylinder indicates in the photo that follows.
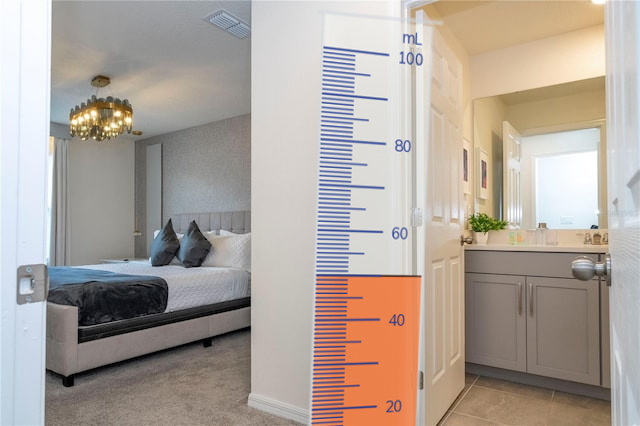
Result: 50 mL
